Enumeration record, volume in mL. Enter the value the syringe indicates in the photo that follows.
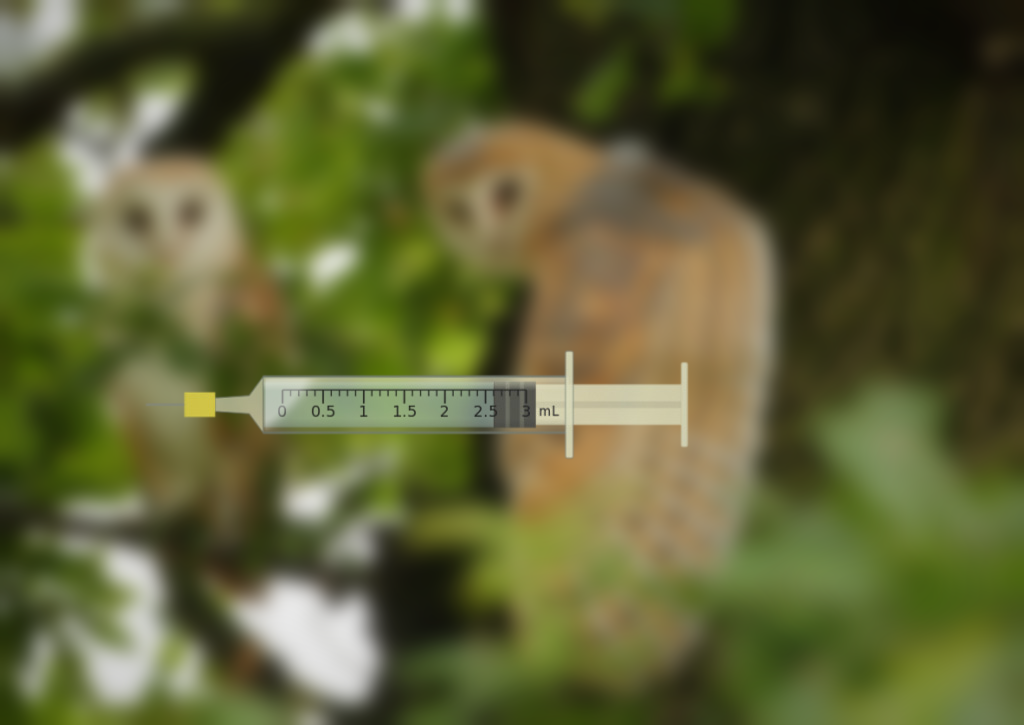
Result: 2.6 mL
